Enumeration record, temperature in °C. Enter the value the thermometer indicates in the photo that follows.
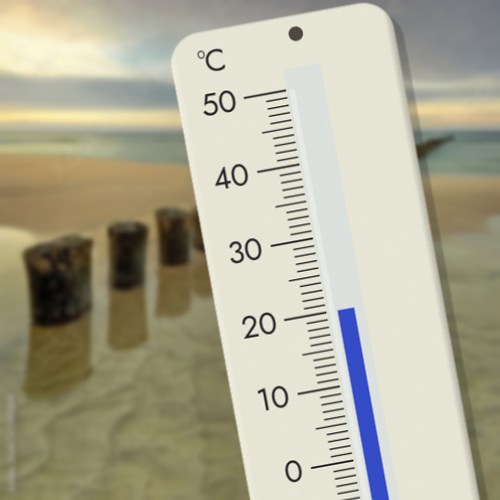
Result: 20 °C
